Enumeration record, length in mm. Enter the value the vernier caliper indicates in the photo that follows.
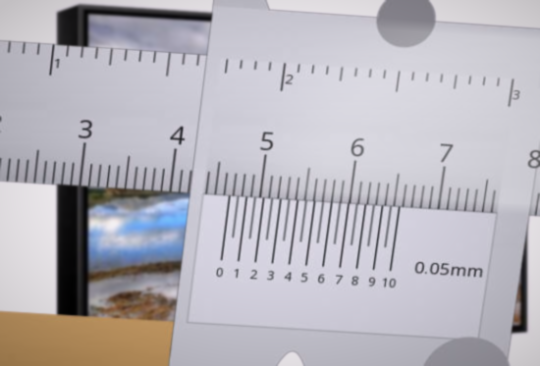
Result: 46.6 mm
